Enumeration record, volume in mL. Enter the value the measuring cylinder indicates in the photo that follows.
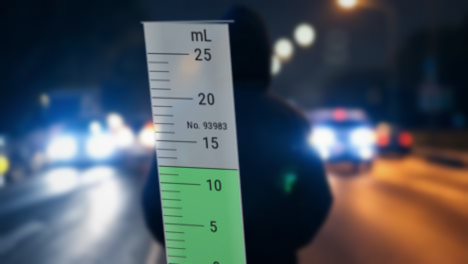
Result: 12 mL
